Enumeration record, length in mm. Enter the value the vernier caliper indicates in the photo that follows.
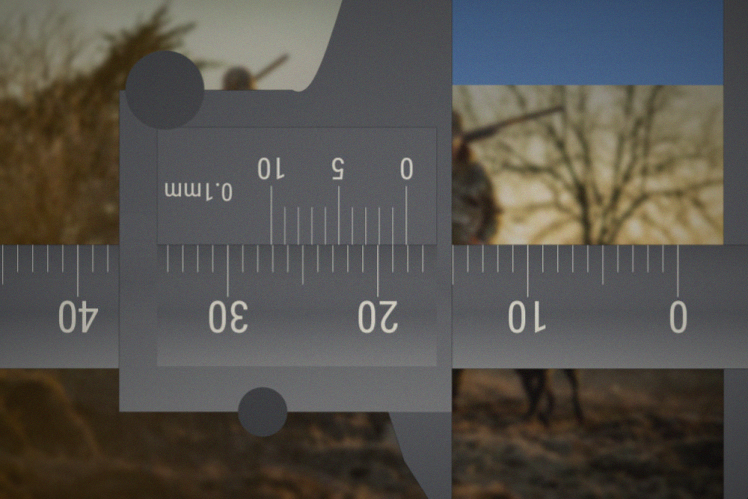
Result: 18.1 mm
